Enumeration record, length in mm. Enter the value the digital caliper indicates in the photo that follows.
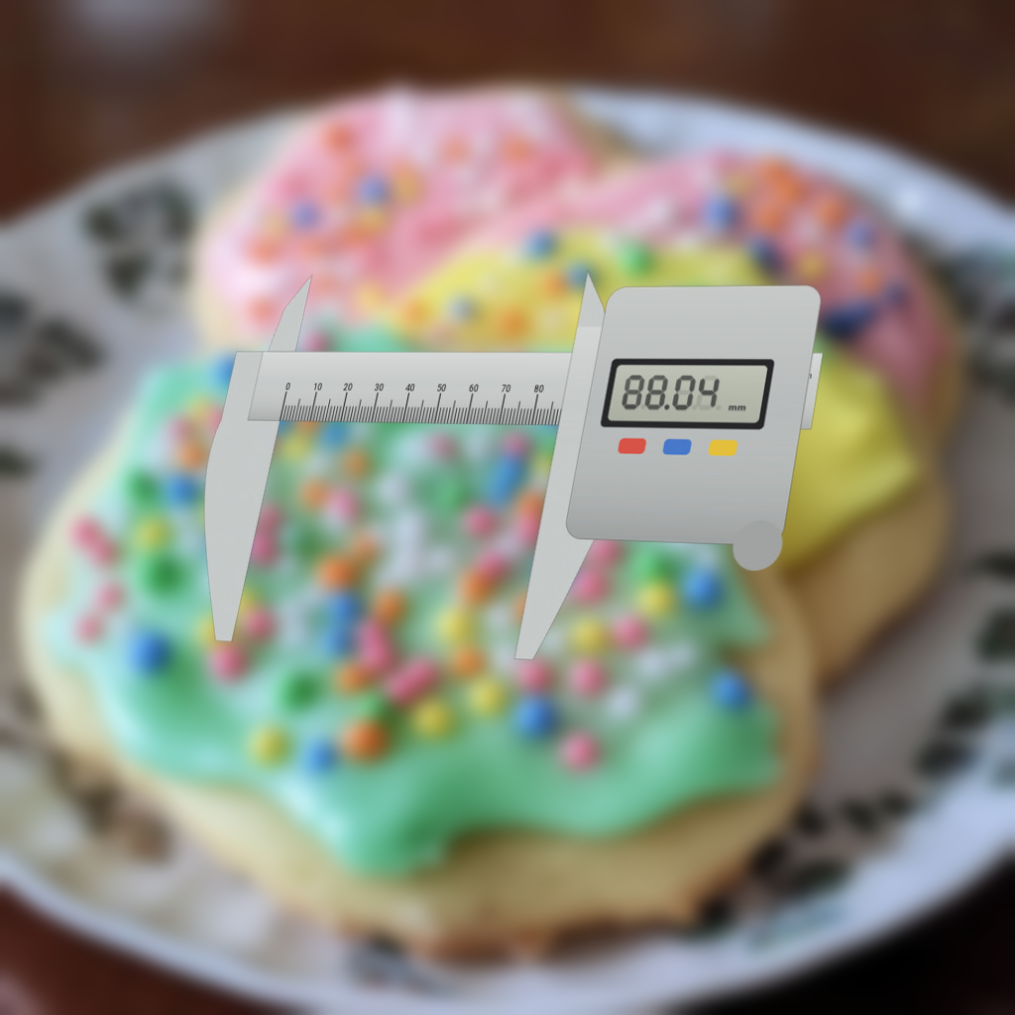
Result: 88.04 mm
